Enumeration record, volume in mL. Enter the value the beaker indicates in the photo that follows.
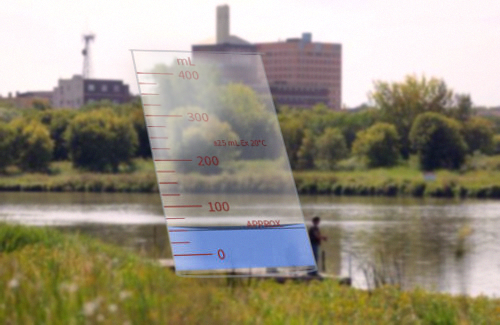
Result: 50 mL
